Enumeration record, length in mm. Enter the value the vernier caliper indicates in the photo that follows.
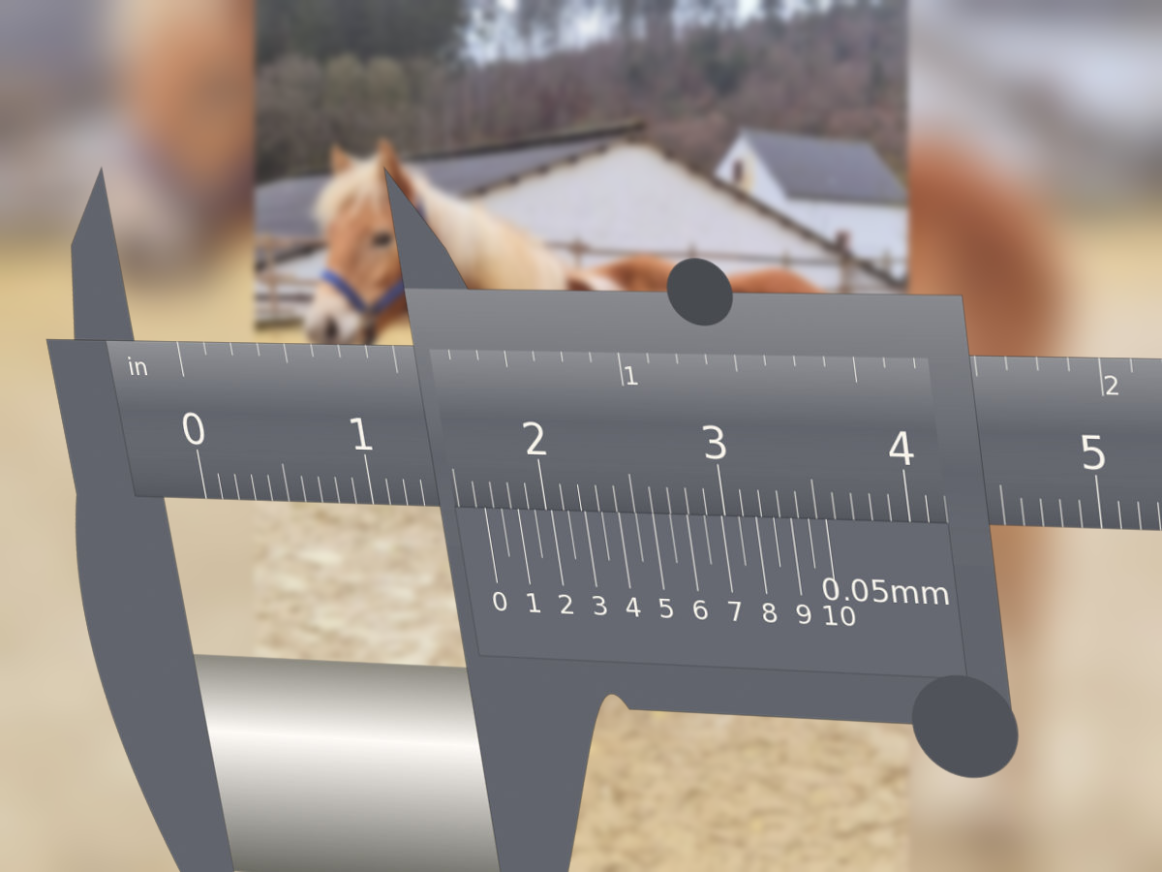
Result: 16.5 mm
